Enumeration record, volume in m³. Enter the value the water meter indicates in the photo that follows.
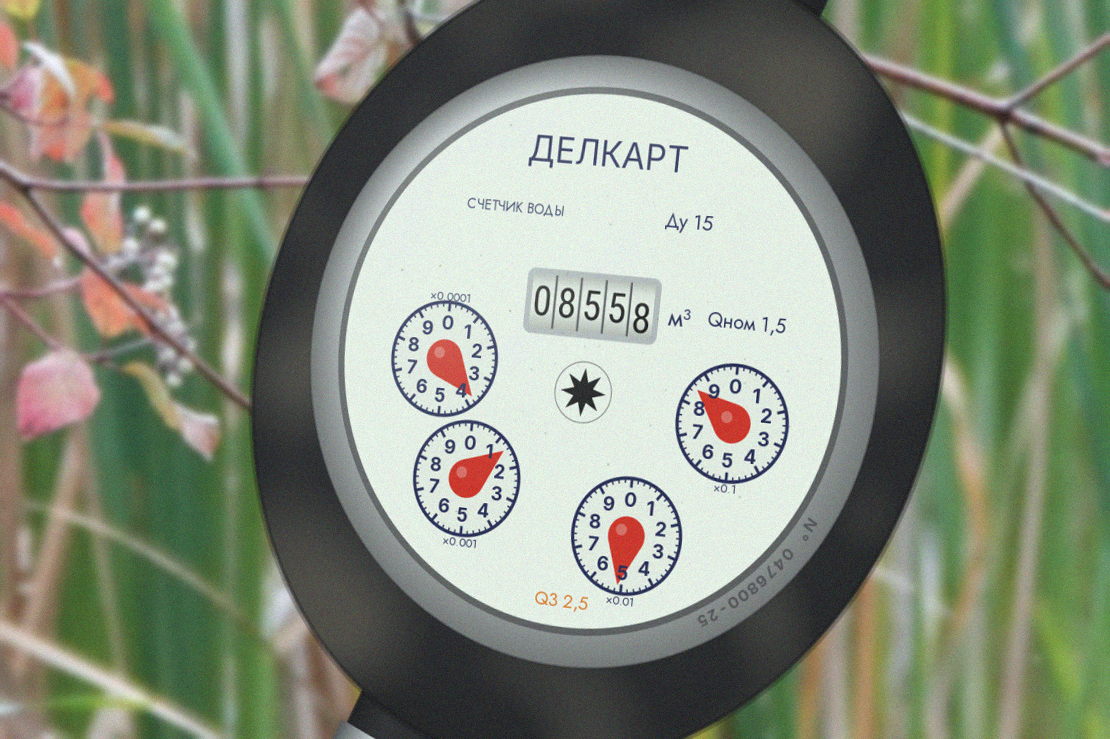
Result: 8557.8513 m³
